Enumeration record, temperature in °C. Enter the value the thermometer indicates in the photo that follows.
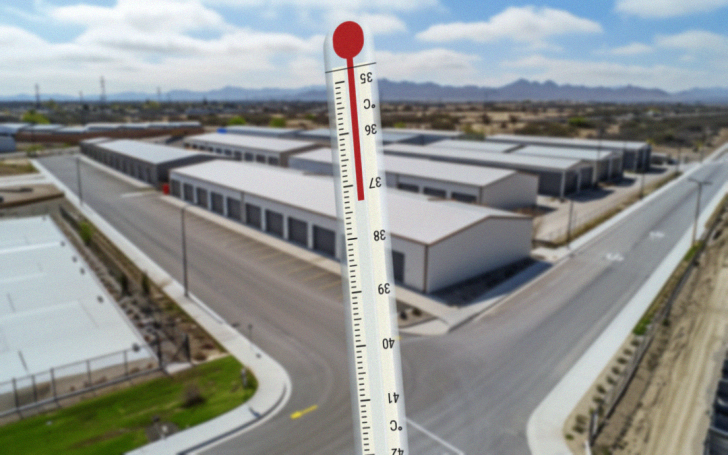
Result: 37.3 °C
